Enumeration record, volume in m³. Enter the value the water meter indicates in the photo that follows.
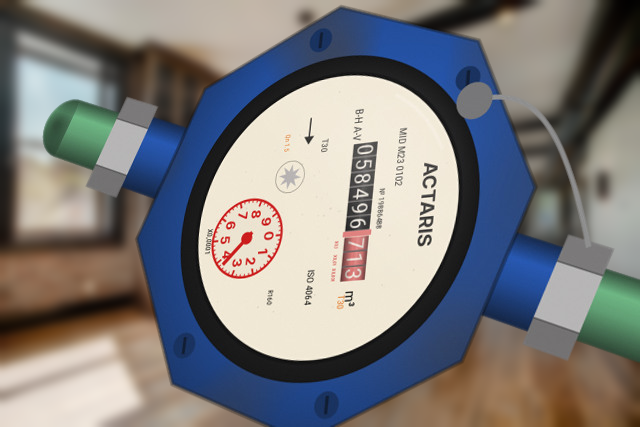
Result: 58496.7133 m³
